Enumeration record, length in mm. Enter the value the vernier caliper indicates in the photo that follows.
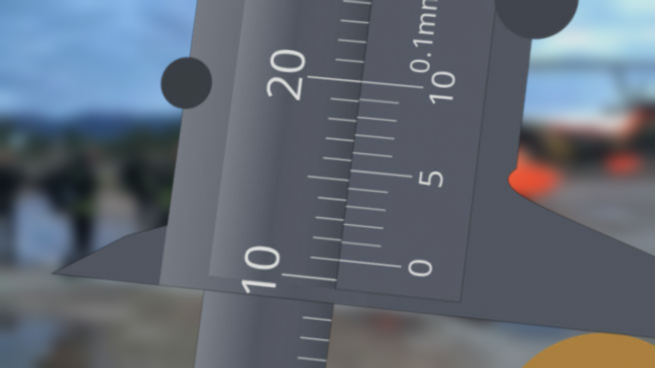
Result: 11.0 mm
